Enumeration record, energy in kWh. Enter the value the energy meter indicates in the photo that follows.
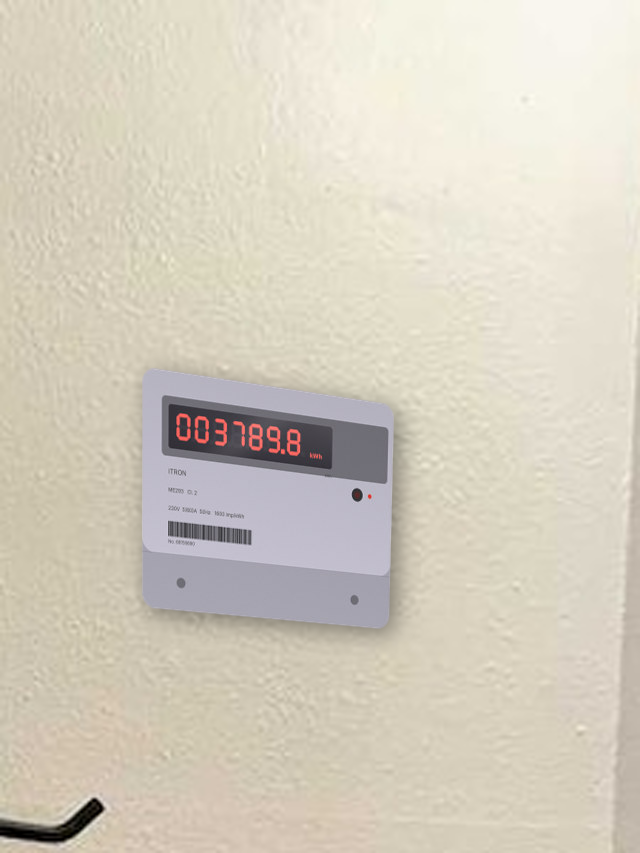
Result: 3789.8 kWh
